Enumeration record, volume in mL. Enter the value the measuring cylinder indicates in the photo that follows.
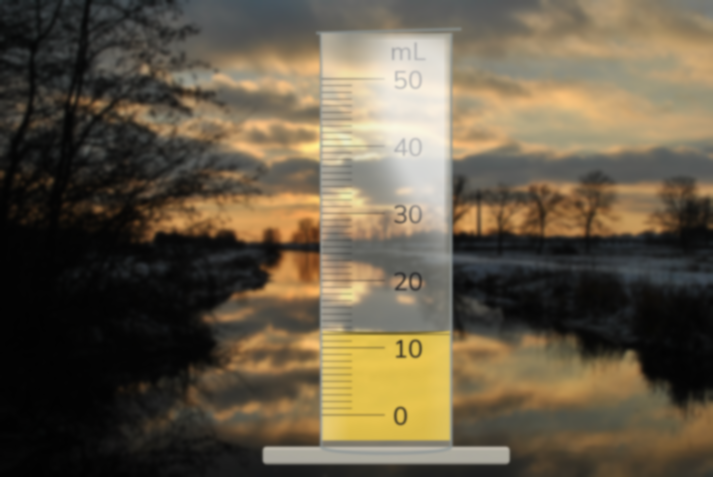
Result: 12 mL
